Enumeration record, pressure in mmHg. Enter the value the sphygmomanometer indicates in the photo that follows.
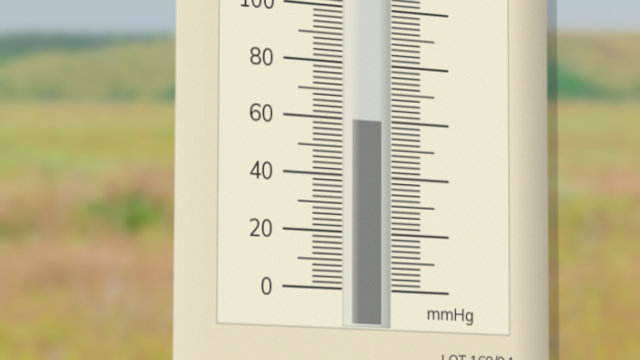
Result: 60 mmHg
